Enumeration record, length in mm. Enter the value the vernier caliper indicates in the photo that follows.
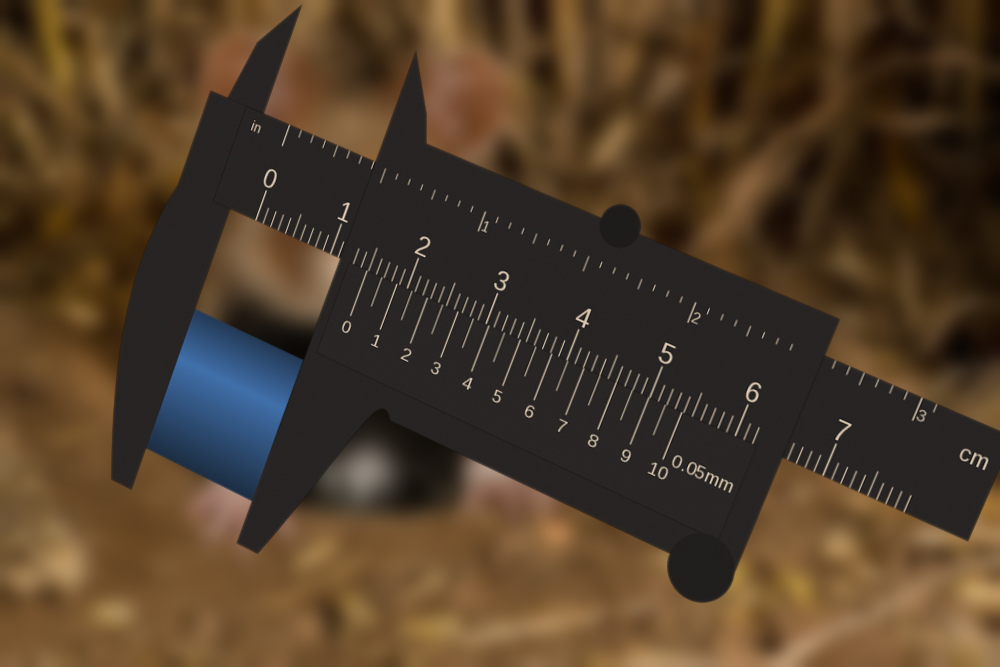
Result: 14.8 mm
